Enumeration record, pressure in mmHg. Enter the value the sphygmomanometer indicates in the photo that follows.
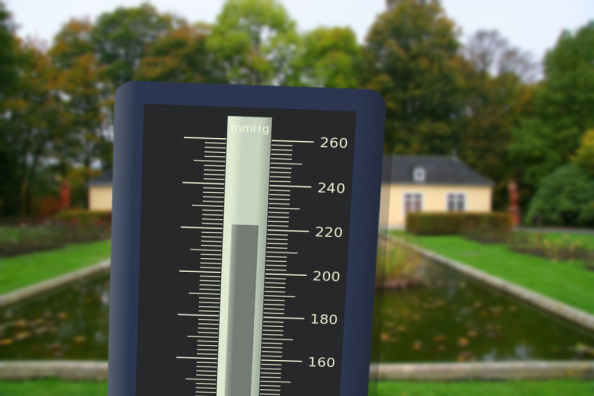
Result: 222 mmHg
